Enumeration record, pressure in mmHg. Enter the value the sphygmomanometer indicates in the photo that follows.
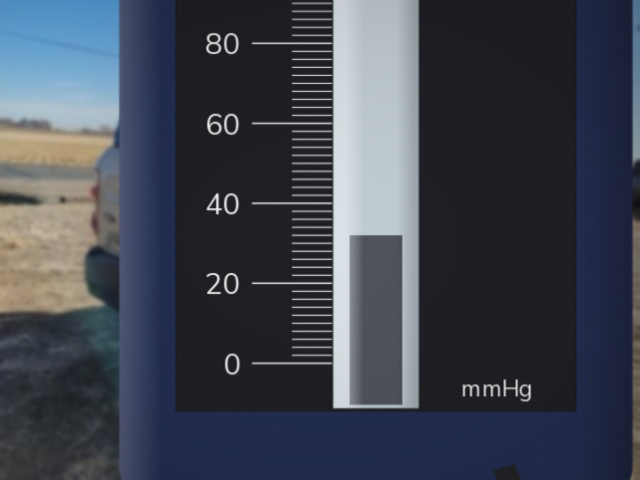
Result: 32 mmHg
